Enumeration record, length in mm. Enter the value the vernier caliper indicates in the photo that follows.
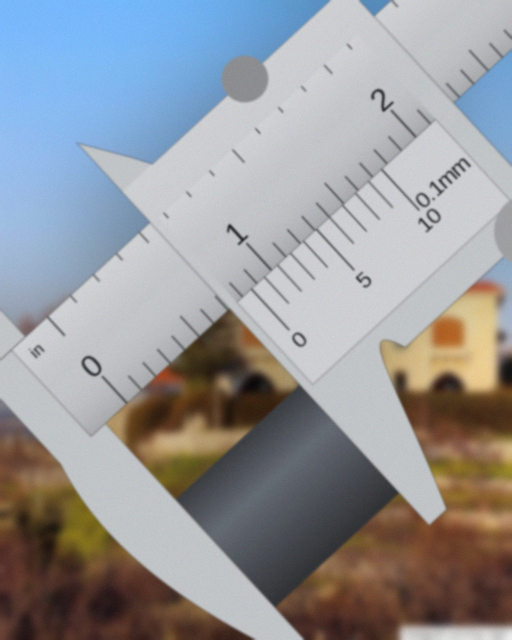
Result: 8.6 mm
